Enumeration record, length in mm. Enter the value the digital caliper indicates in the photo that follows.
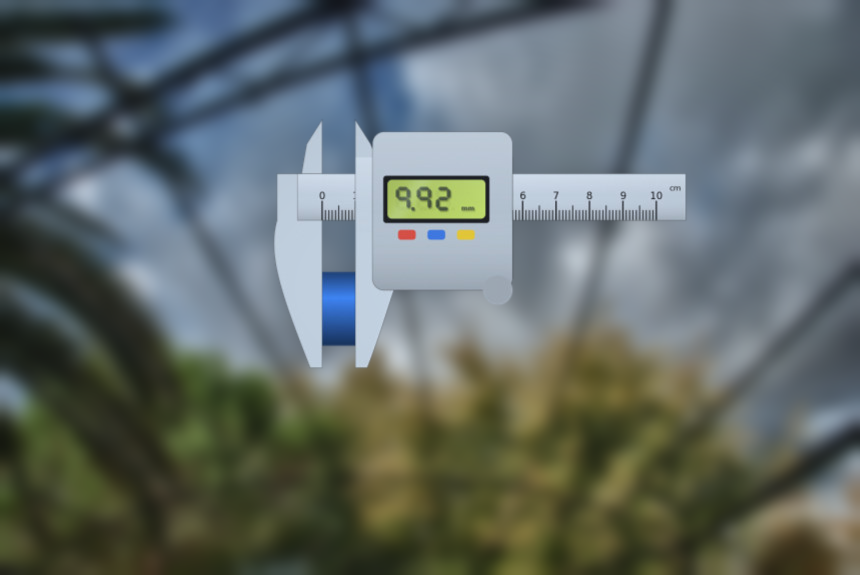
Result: 9.92 mm
